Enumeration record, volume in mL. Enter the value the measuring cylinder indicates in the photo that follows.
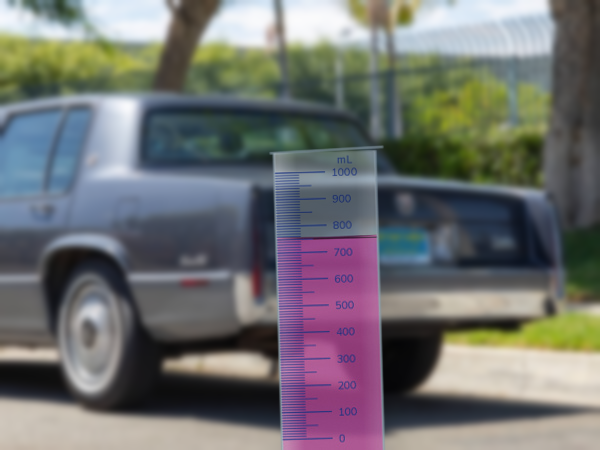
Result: 750 mL
